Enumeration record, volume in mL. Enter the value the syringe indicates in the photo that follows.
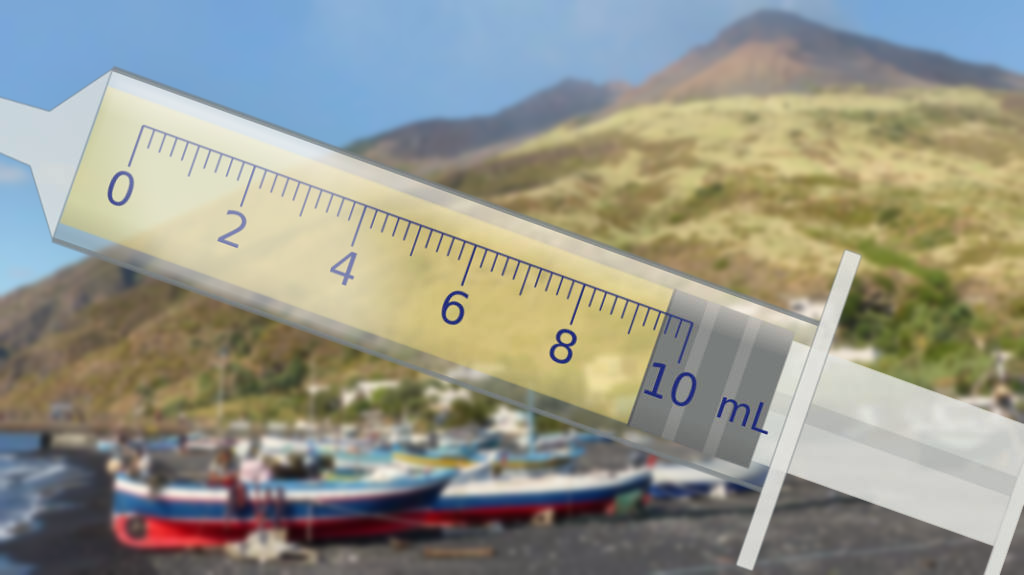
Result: 9.5 mL
